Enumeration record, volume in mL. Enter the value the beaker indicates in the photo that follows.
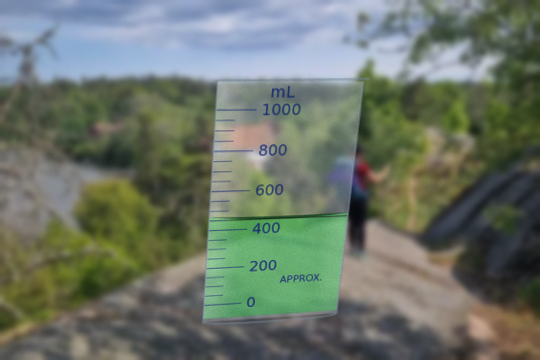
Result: 450 mL
